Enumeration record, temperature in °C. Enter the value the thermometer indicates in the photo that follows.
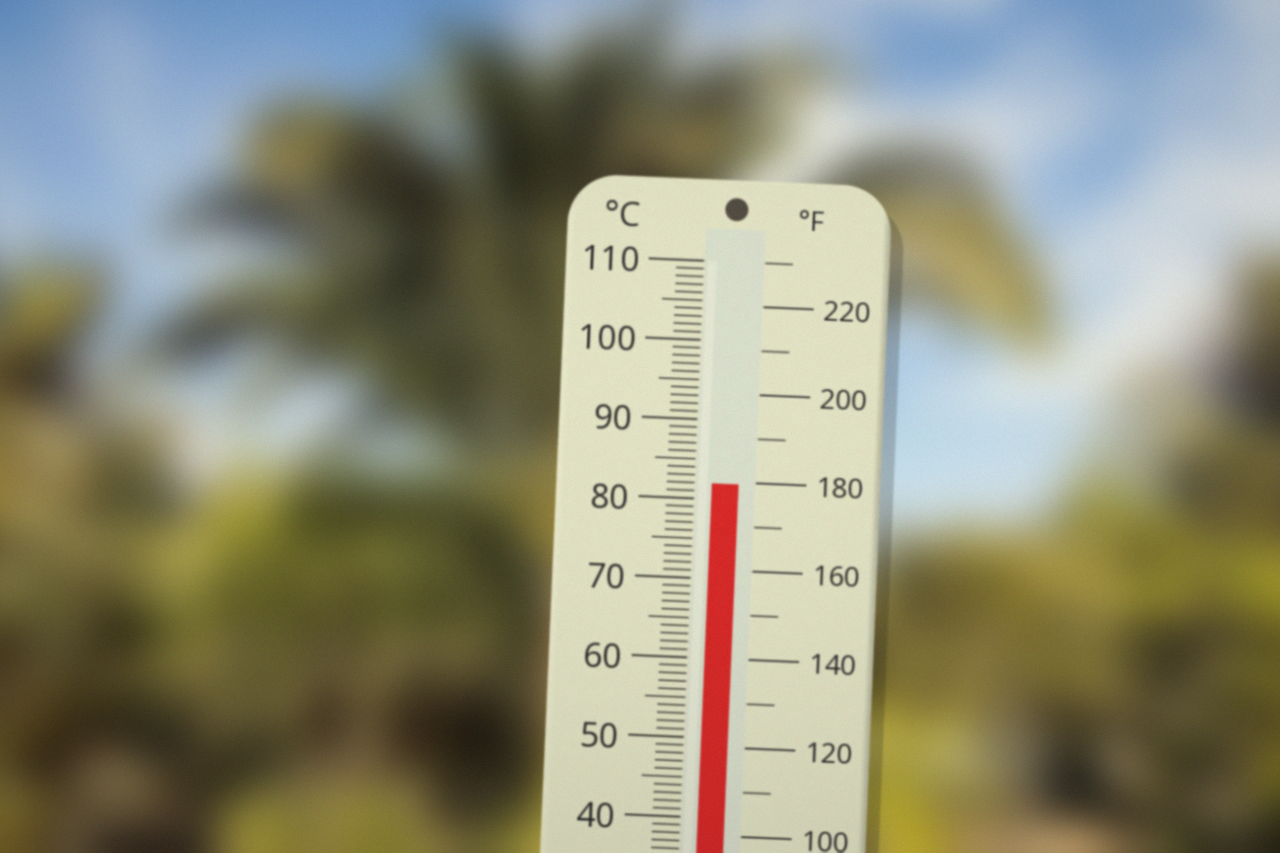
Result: 82 °C
